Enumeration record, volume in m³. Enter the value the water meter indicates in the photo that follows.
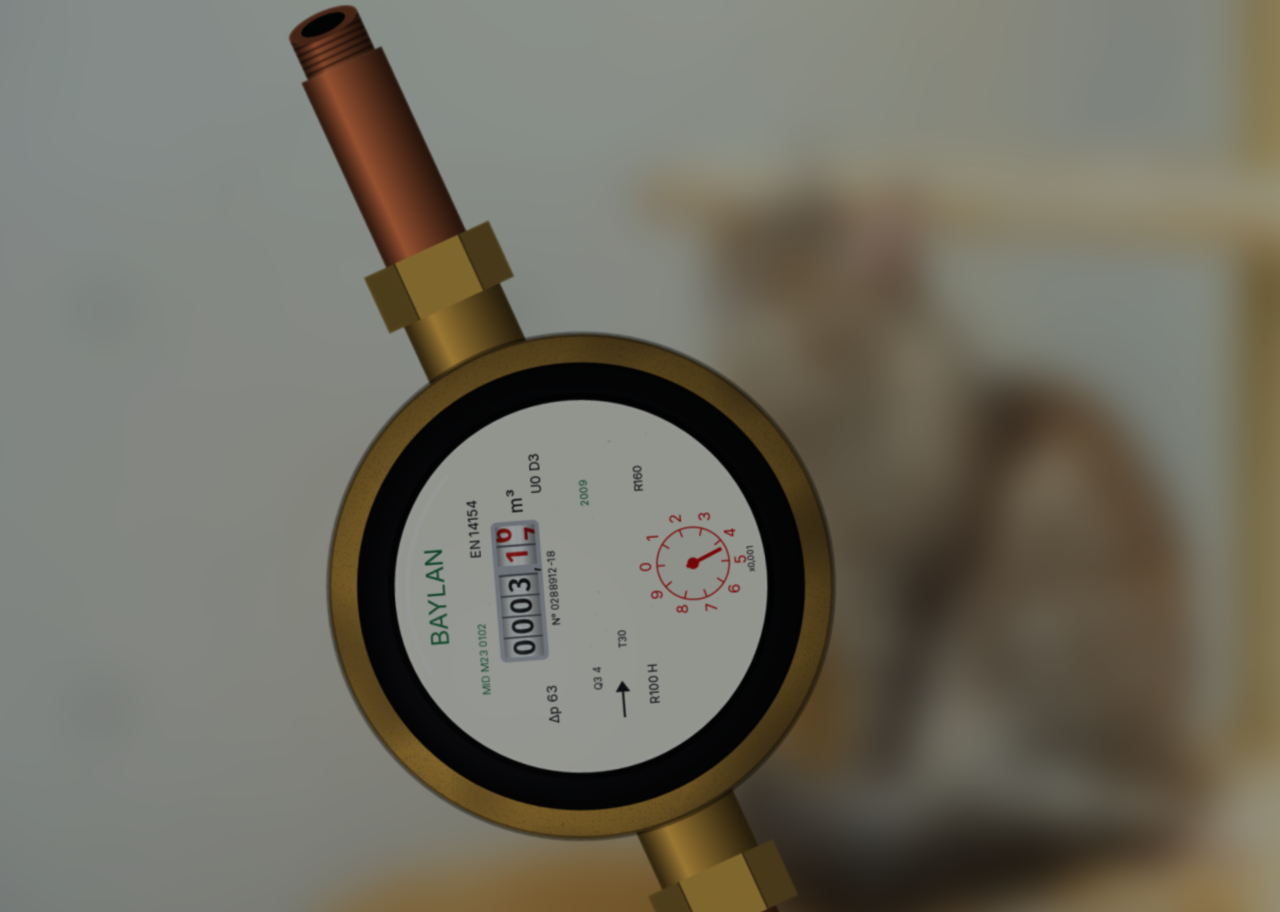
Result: 3.164 m³
